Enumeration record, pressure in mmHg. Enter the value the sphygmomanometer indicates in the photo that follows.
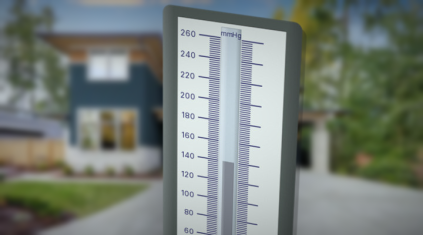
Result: 140 mmHg
